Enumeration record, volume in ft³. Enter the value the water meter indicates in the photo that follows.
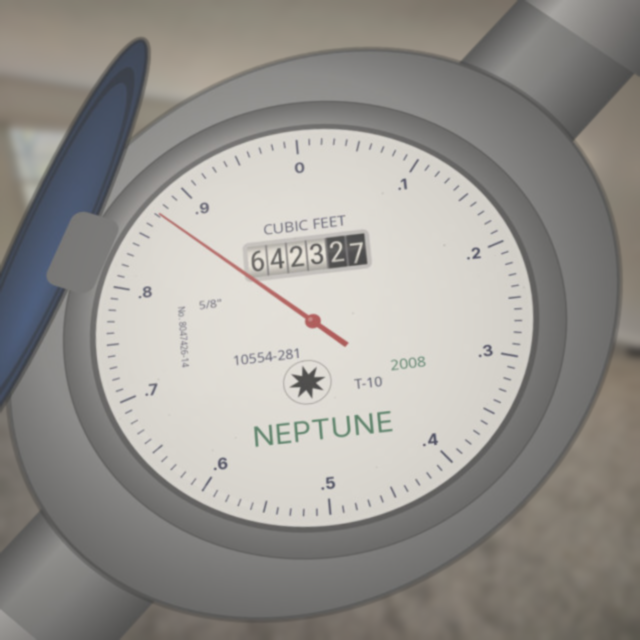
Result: 642326.87 ft³
